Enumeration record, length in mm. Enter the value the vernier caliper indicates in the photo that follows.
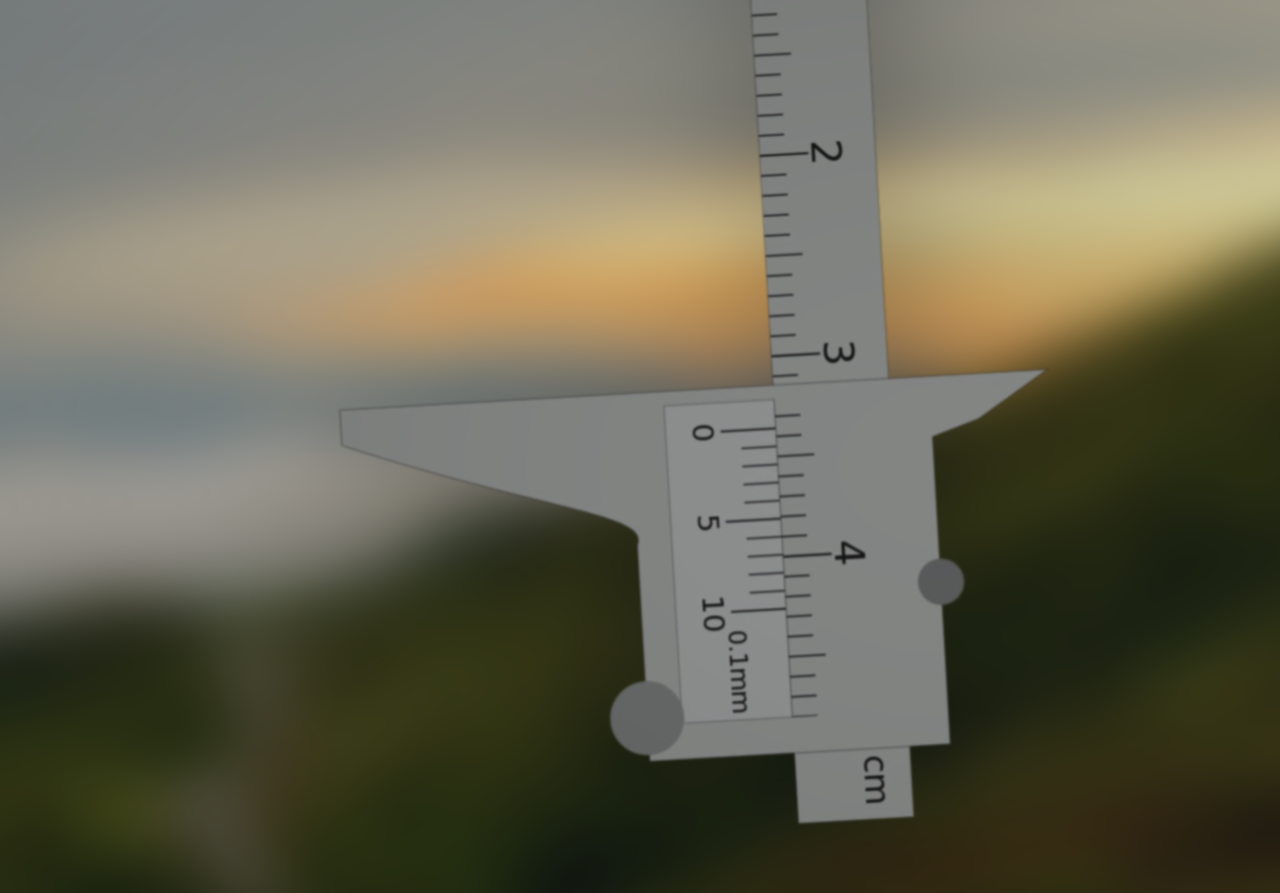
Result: 33.6 mm
